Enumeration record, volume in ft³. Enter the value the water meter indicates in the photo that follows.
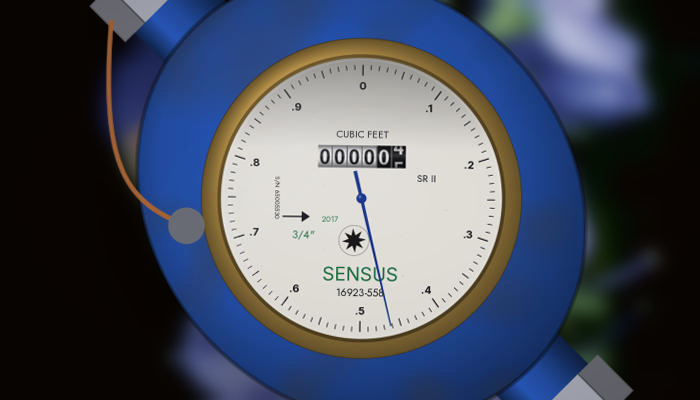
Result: 4.46 ft³
